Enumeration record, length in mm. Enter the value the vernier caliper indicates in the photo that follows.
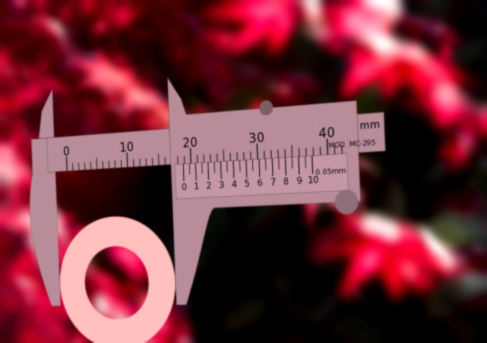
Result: 18.8 mm
